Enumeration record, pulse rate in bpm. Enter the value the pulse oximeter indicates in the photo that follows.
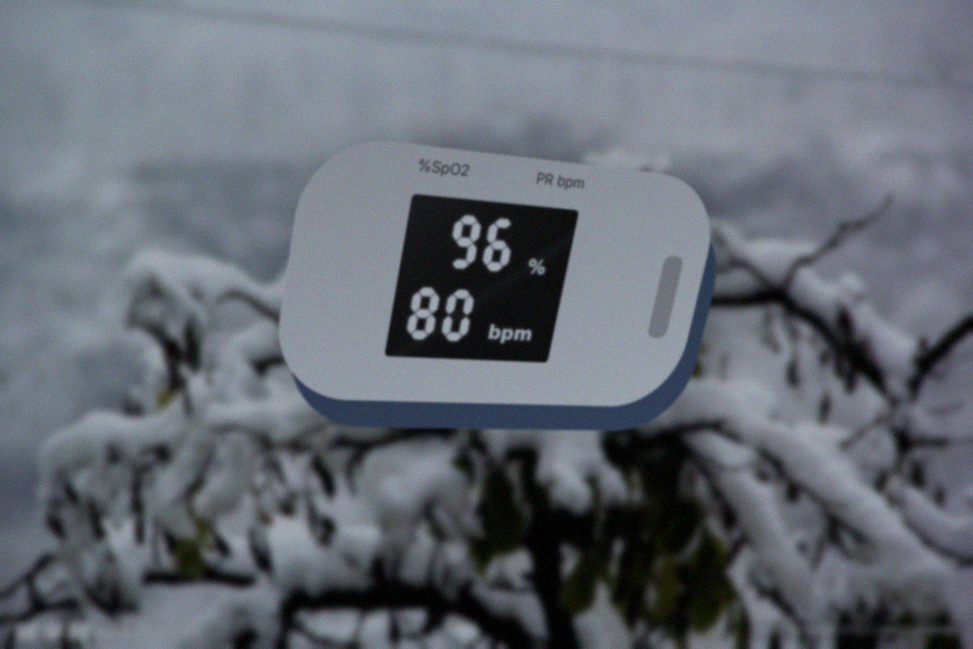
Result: 80 bpm
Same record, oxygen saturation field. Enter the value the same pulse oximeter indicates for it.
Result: 96 %
